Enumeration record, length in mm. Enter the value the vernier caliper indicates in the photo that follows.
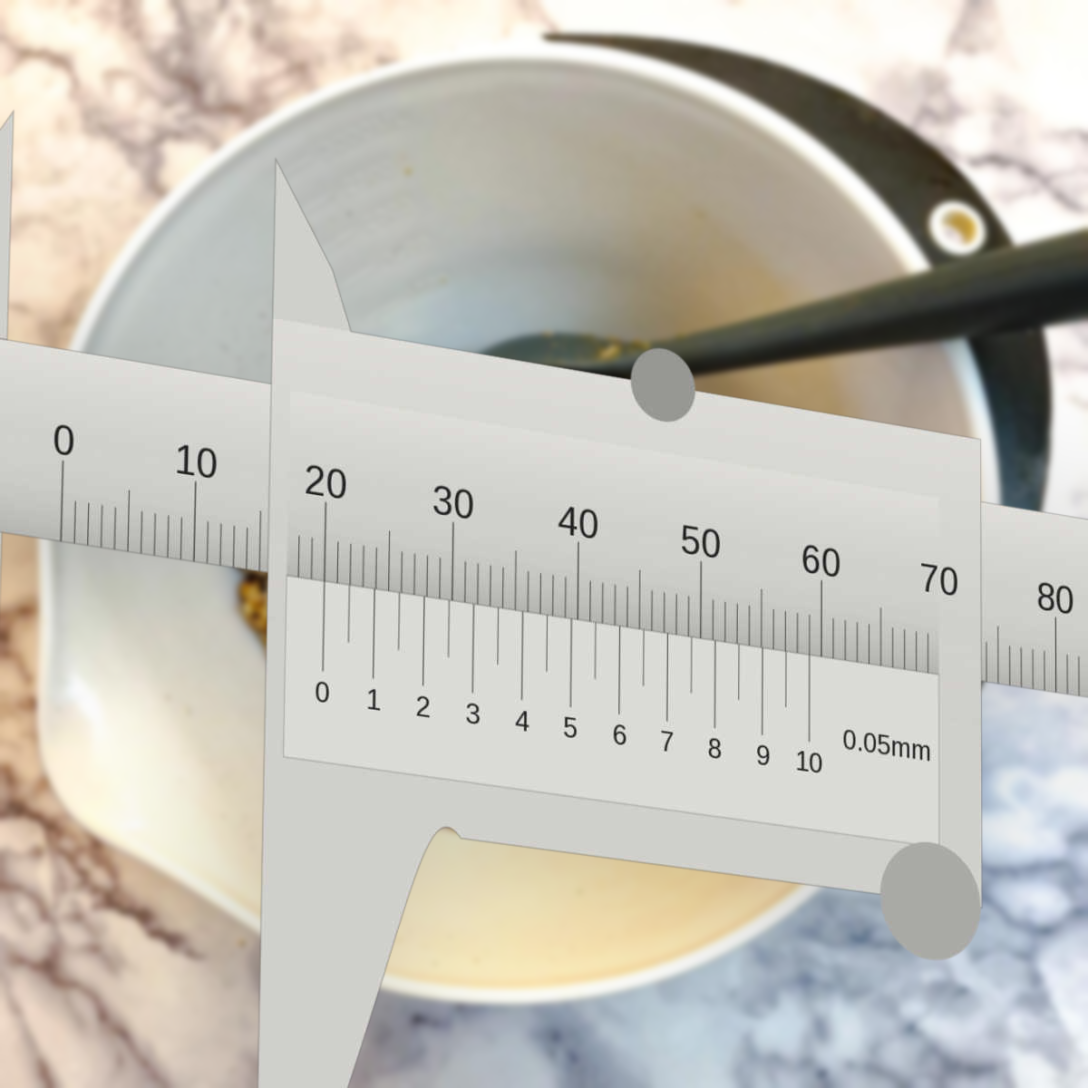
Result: 20.0 mm
